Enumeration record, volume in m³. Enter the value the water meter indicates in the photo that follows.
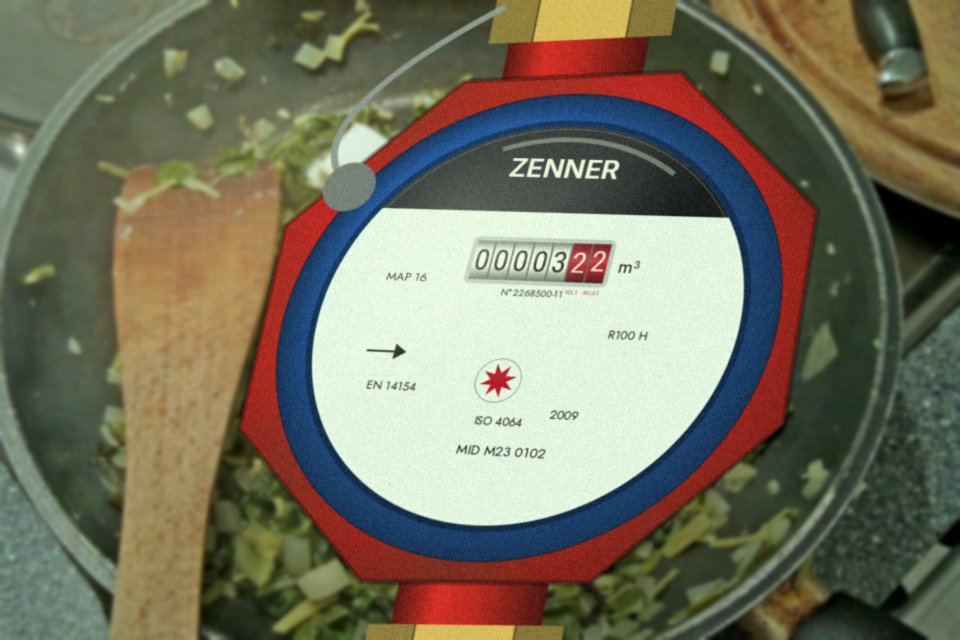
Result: 3.22 m³
